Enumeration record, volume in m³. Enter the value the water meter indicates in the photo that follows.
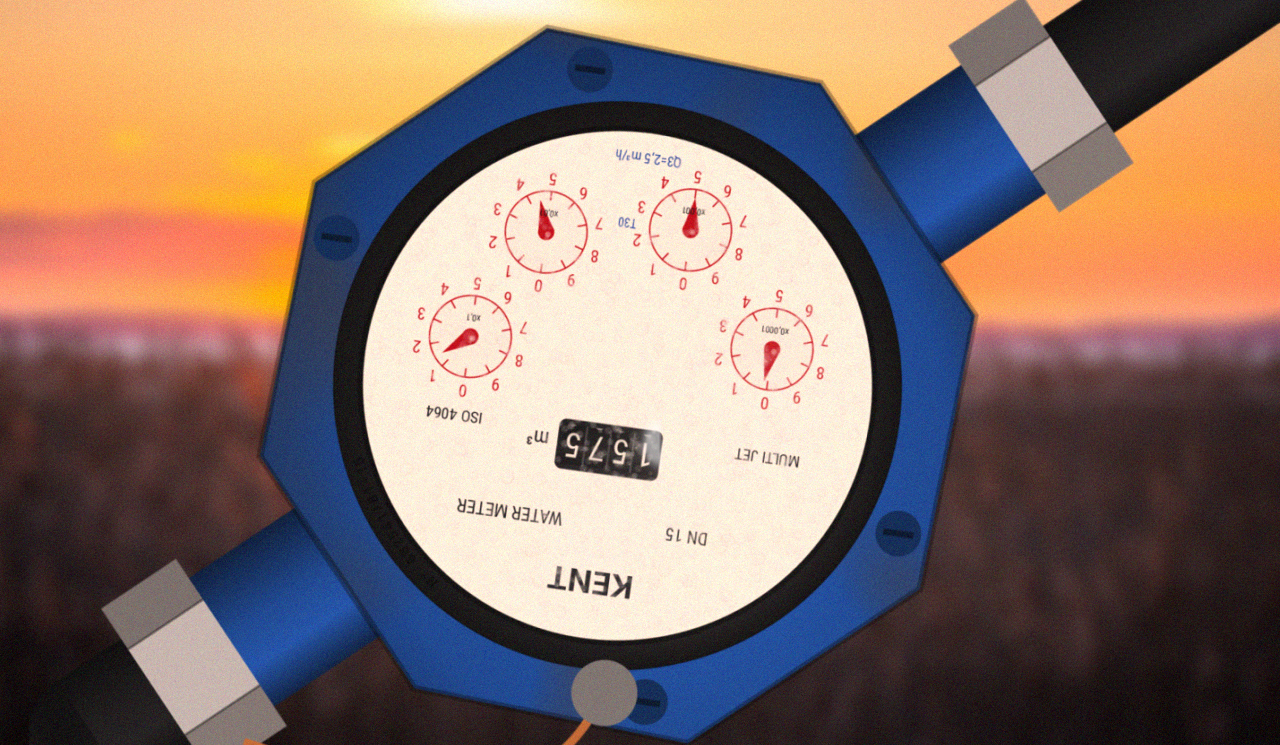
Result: 1575.1450 m³
